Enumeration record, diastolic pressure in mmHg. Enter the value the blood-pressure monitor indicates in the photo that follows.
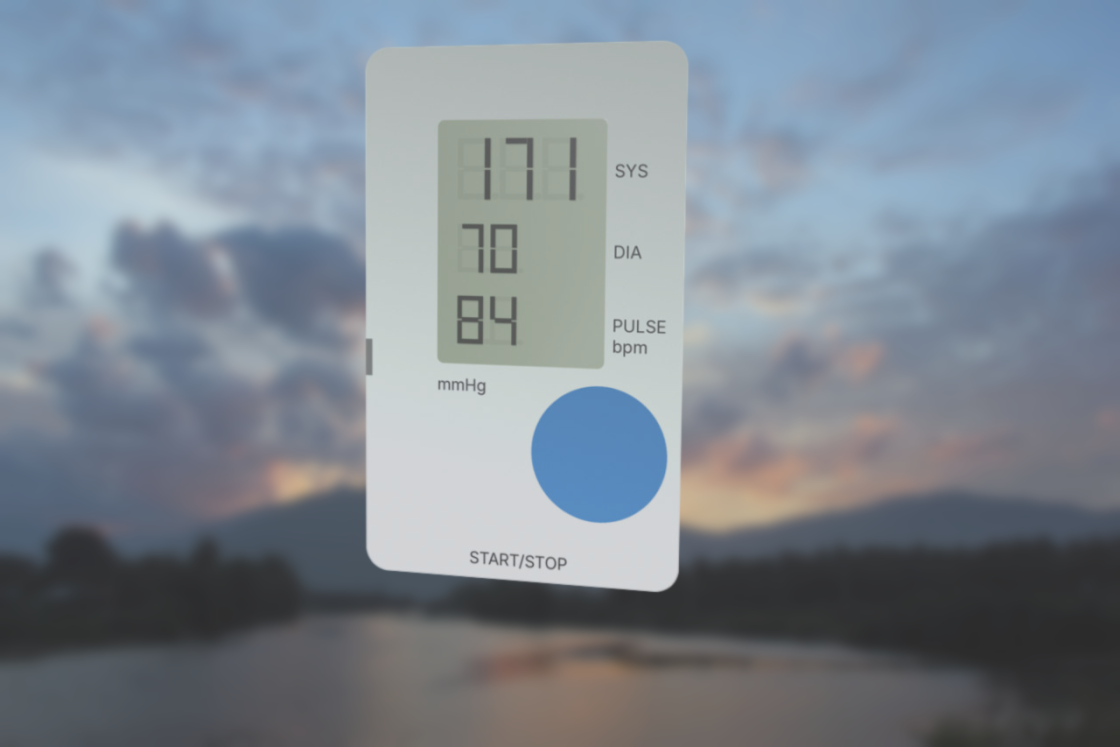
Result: 70 mmHg
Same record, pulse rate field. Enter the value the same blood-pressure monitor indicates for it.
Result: 84 bpm
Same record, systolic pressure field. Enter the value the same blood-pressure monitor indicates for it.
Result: 171 mmHg
